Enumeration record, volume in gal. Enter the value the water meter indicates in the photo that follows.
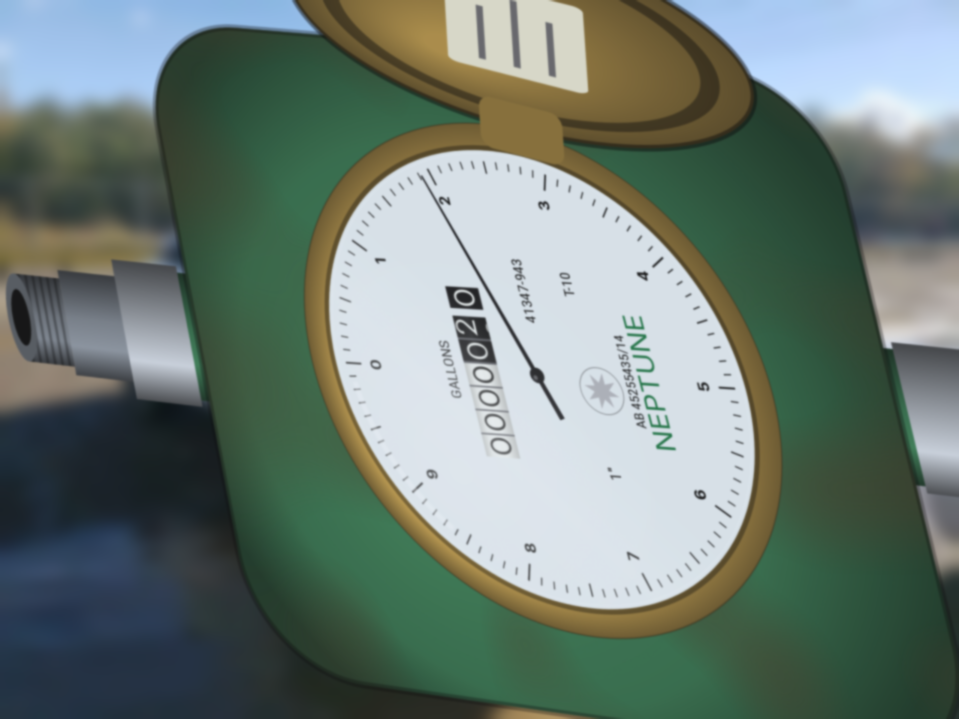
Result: 21.9 gal
